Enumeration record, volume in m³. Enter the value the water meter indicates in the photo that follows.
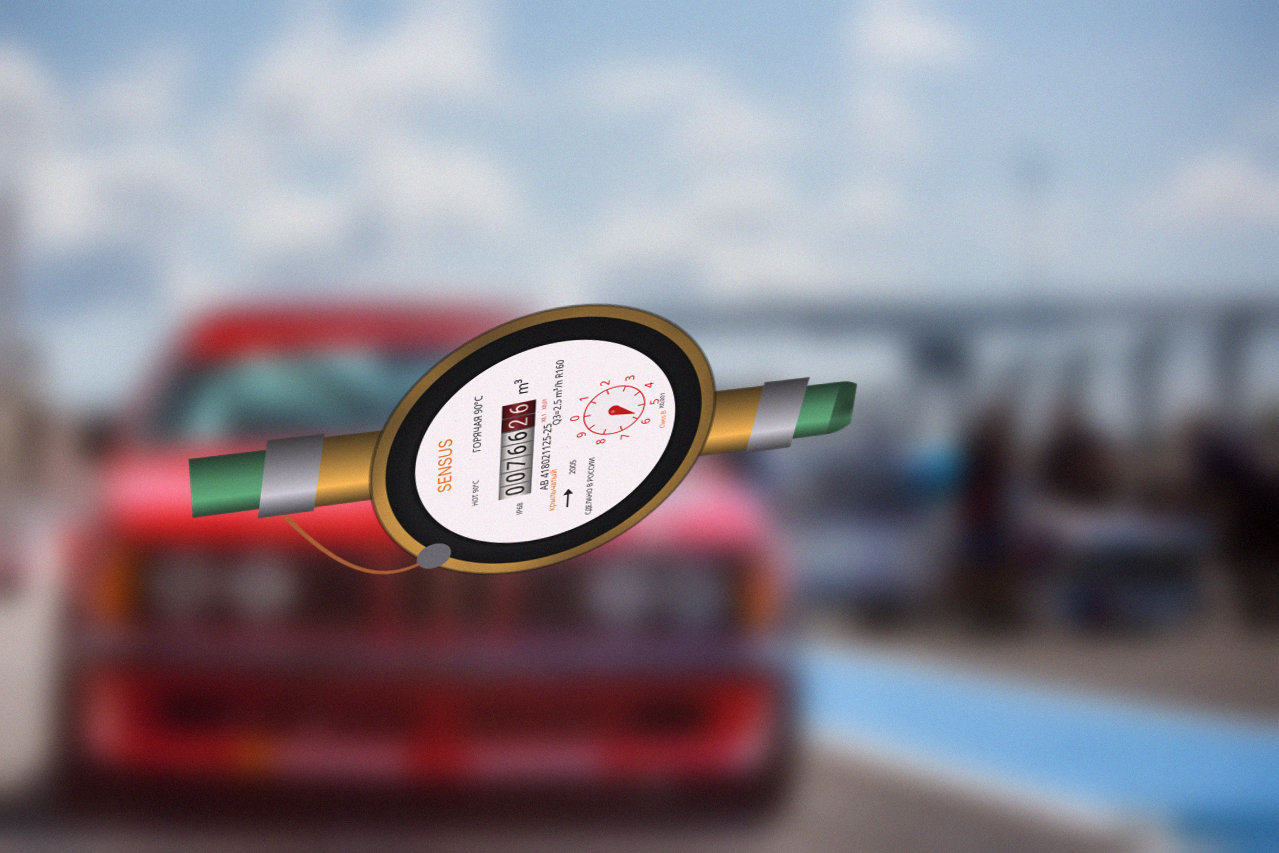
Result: 766.265 m³
